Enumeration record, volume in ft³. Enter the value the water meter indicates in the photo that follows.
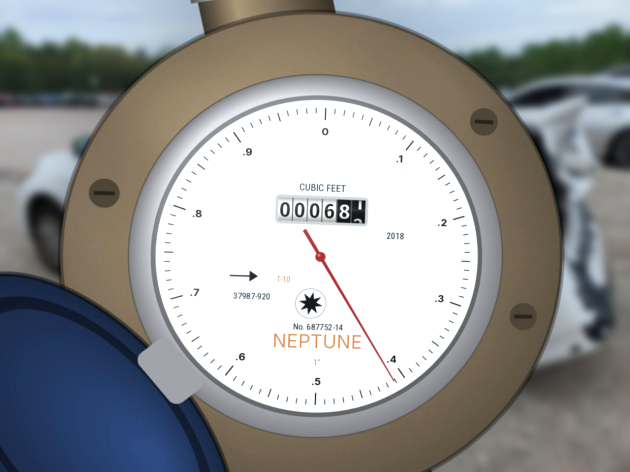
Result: 681.41 ft³
